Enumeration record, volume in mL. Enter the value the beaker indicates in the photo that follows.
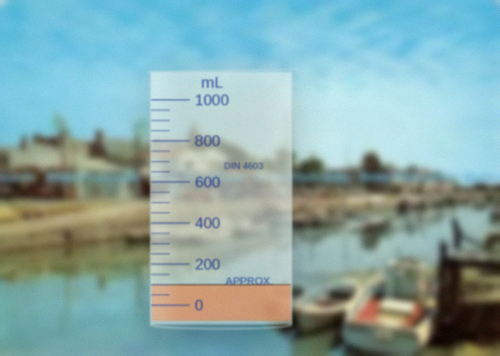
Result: 100 mL
